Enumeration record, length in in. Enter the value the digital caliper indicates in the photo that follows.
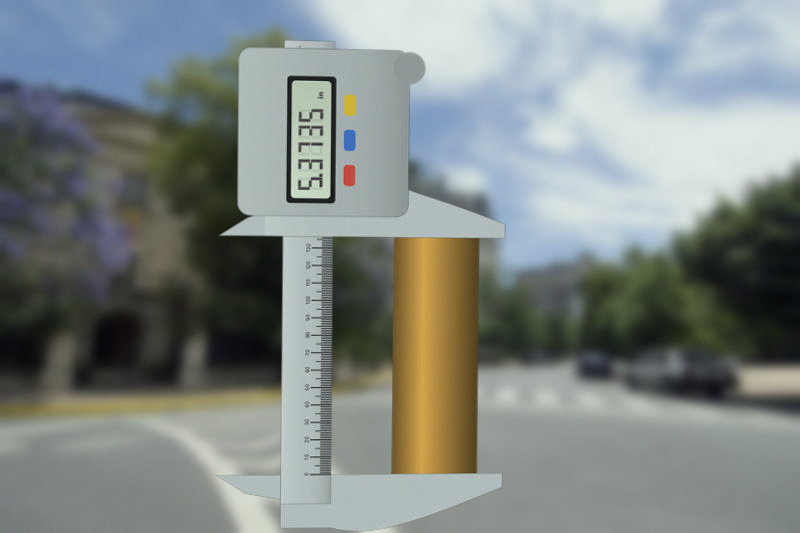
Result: 5.3735 in
